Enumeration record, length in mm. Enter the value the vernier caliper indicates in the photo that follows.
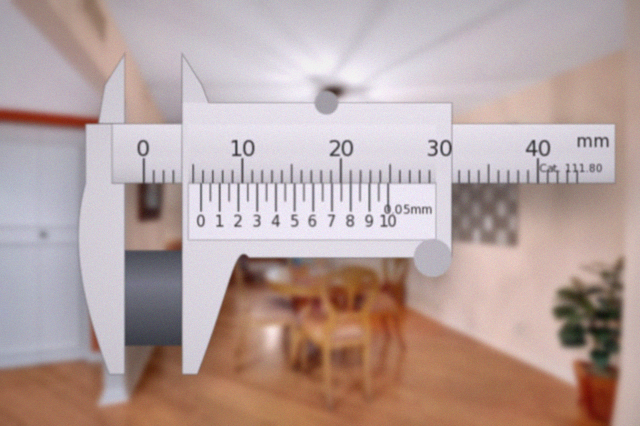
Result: 5.8 mm
